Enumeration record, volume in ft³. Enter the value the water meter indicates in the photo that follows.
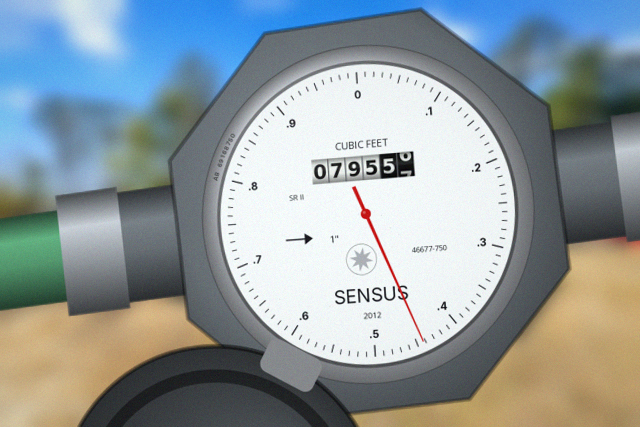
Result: 79556.44 ft³
